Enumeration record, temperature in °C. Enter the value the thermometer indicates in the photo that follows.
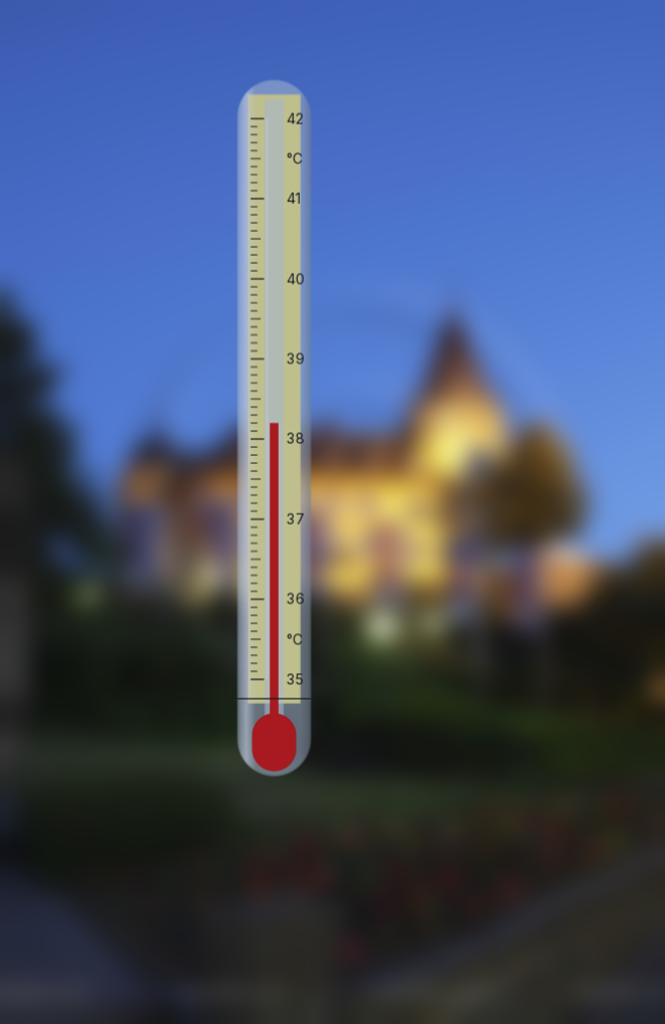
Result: 38.2 °C
